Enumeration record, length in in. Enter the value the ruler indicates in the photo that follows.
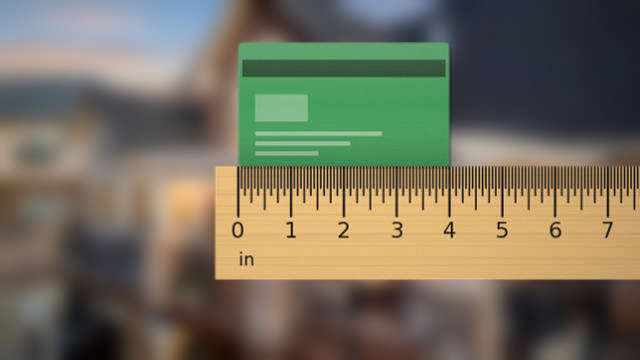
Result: 4 in
